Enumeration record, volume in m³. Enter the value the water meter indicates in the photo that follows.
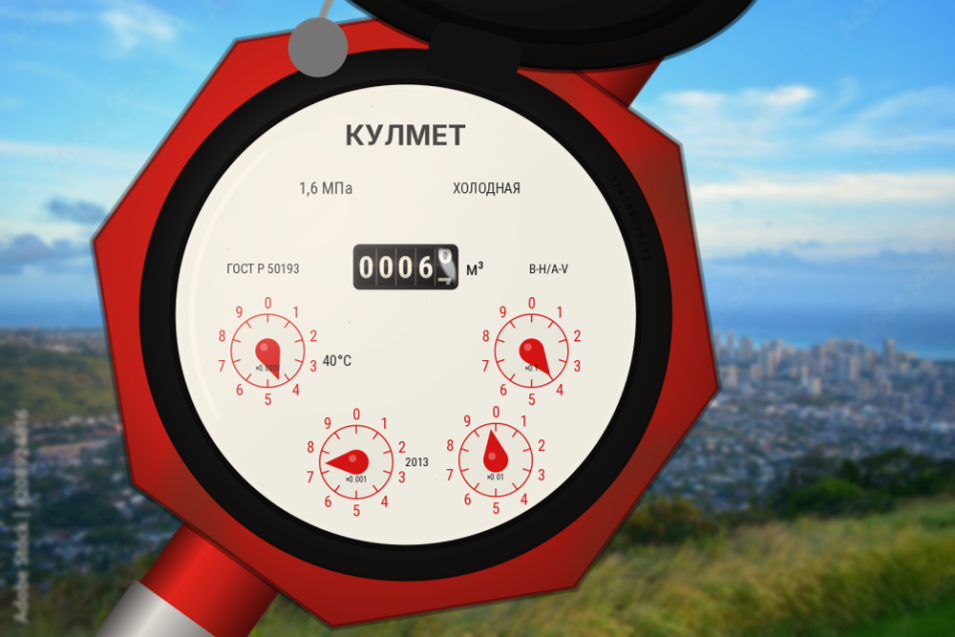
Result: 66.3974 m³
